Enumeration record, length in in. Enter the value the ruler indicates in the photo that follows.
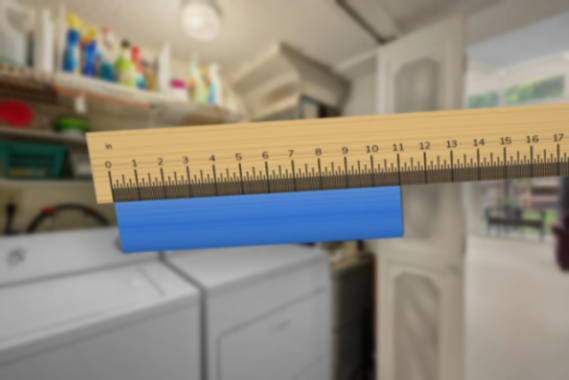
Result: 11 in
